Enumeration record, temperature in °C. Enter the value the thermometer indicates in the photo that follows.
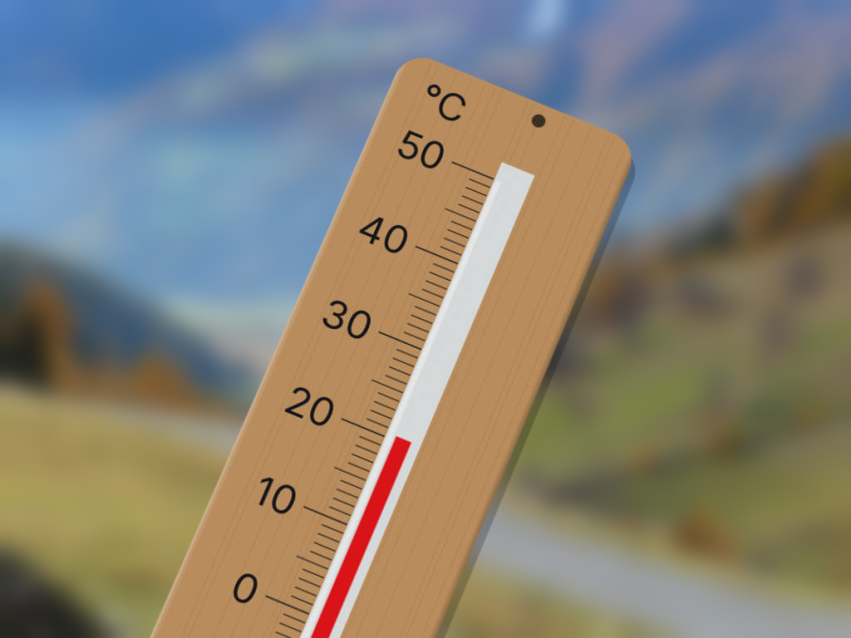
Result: 20.5 °C
